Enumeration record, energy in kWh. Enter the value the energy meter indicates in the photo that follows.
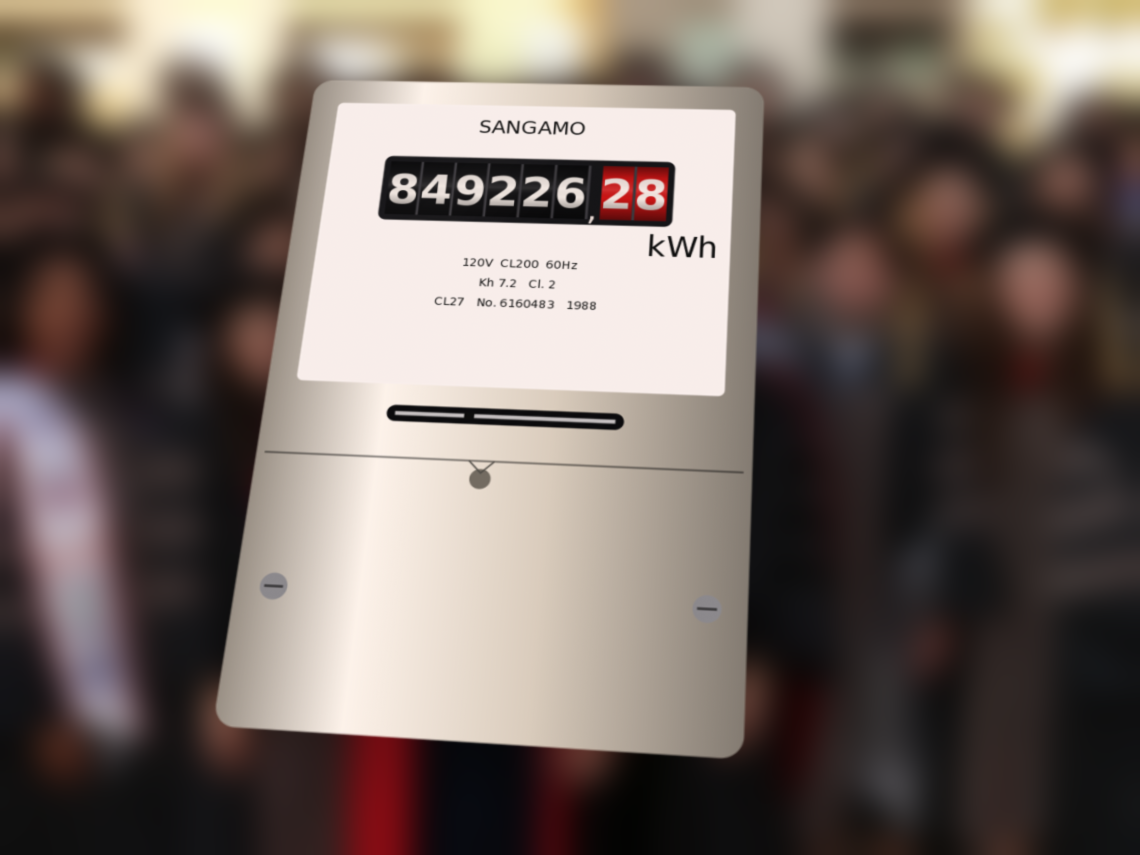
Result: 849226.28 kWh
